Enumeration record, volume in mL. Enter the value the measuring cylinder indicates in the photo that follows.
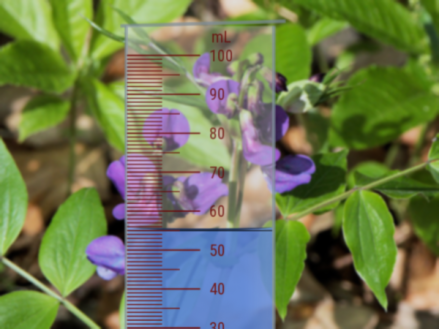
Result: 55 mL
